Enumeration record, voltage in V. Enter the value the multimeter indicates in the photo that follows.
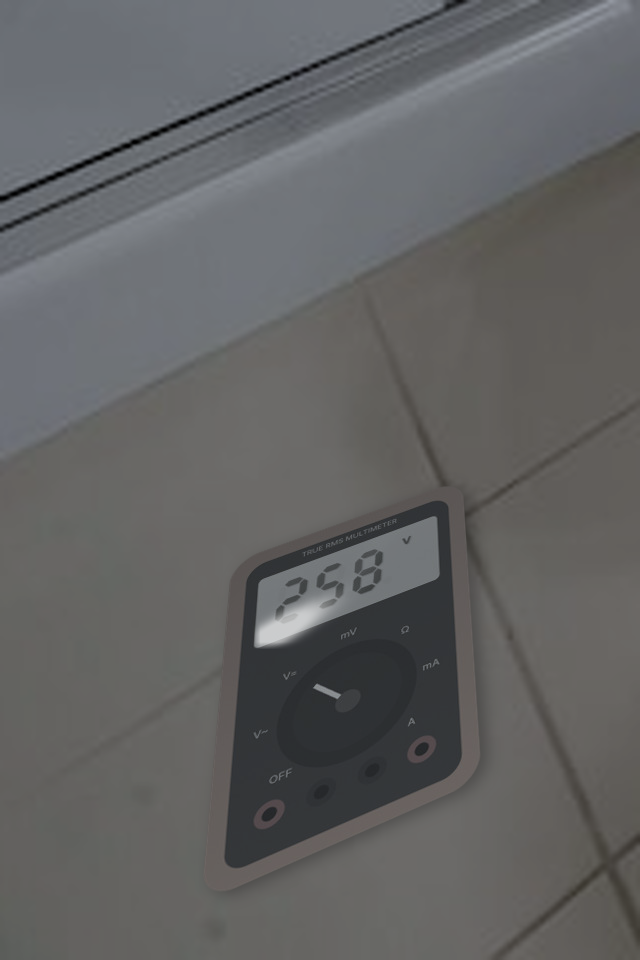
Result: 258 V
